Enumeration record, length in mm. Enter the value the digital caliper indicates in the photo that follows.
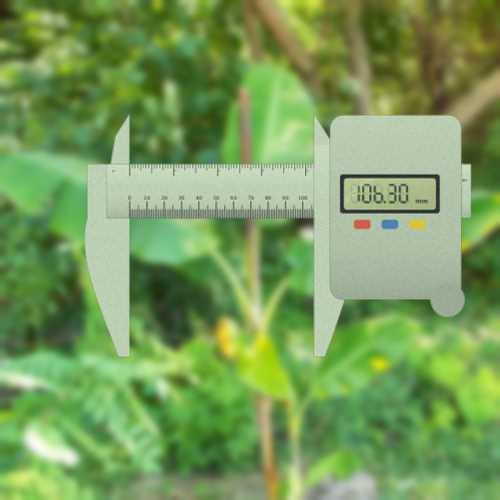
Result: 106.30 mm
